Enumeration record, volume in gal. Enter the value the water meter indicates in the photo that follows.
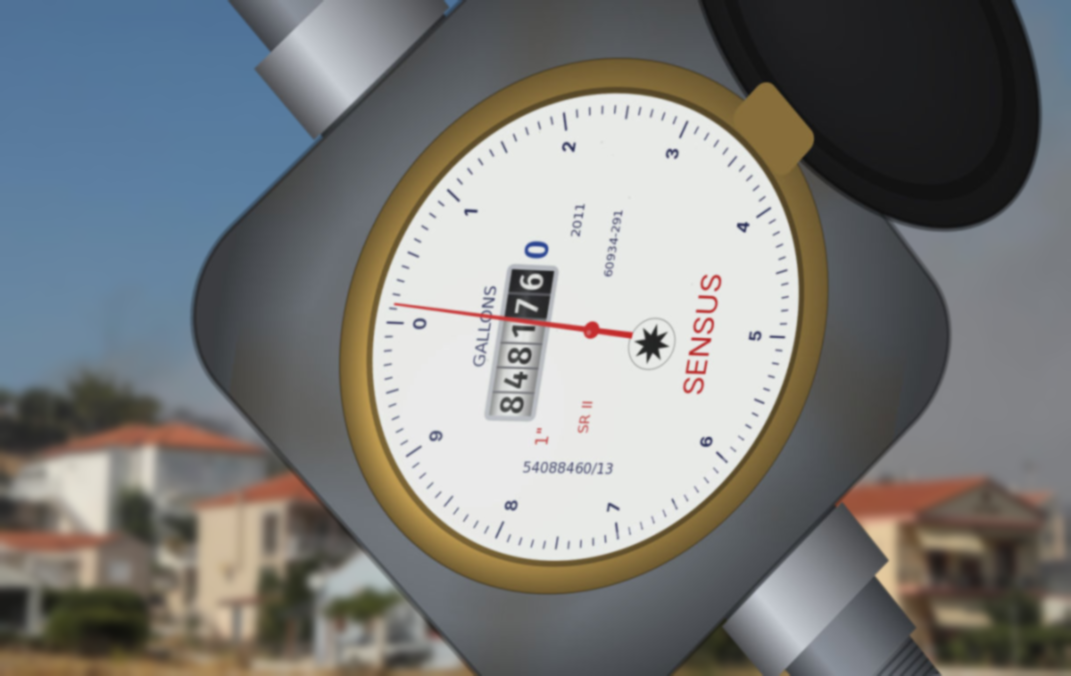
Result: 8481760.1 gal
